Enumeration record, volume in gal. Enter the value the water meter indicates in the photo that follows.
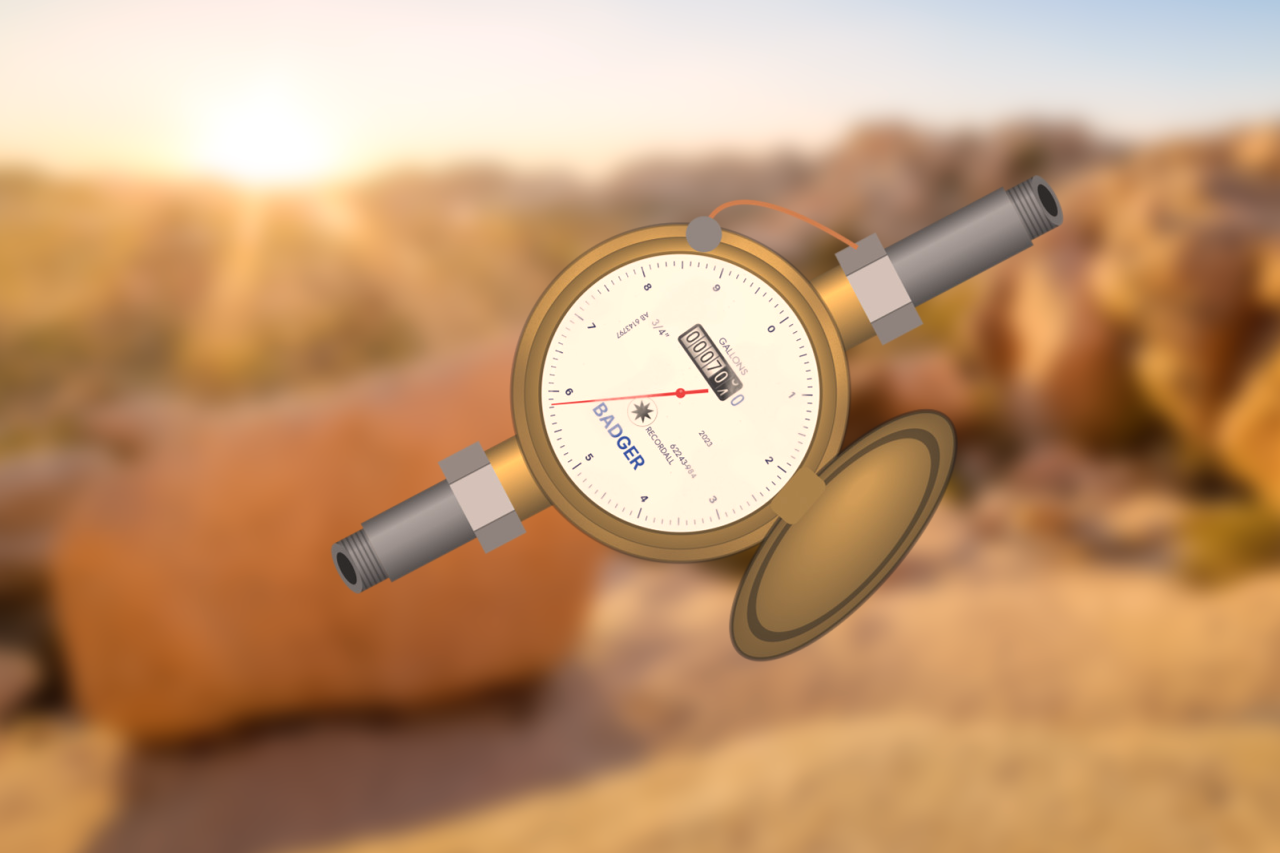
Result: 7035.8 gal
